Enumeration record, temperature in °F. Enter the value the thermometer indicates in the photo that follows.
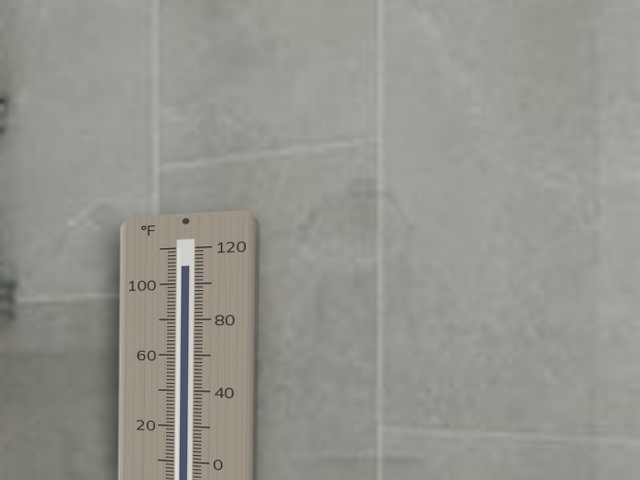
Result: 110 °F
